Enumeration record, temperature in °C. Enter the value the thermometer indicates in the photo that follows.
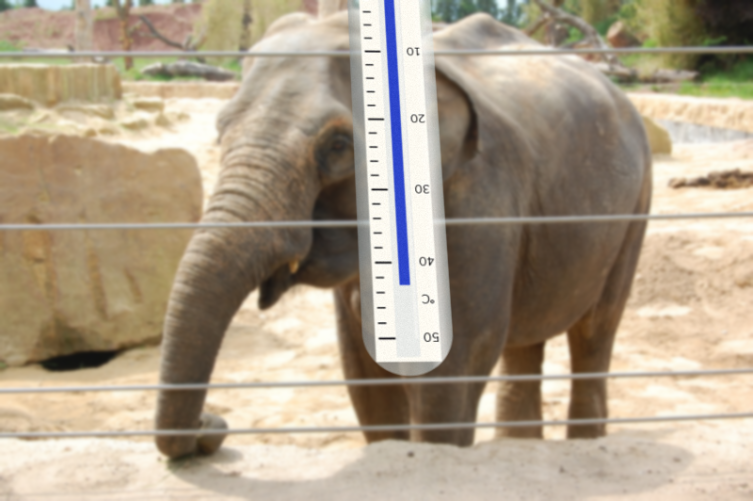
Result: 43 °C
